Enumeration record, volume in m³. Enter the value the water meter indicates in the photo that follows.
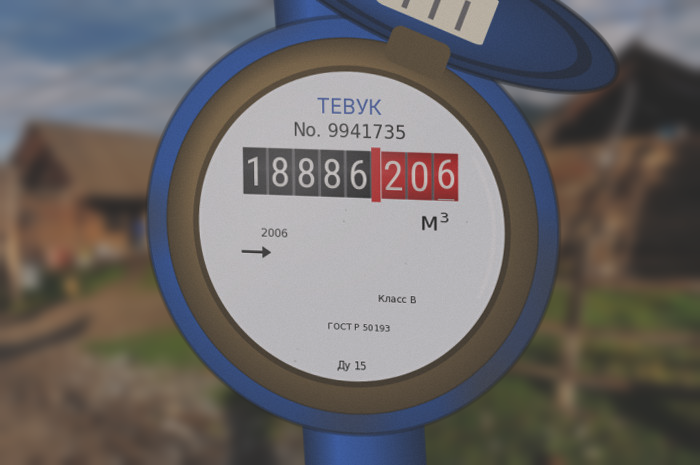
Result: 18886.206 m³
